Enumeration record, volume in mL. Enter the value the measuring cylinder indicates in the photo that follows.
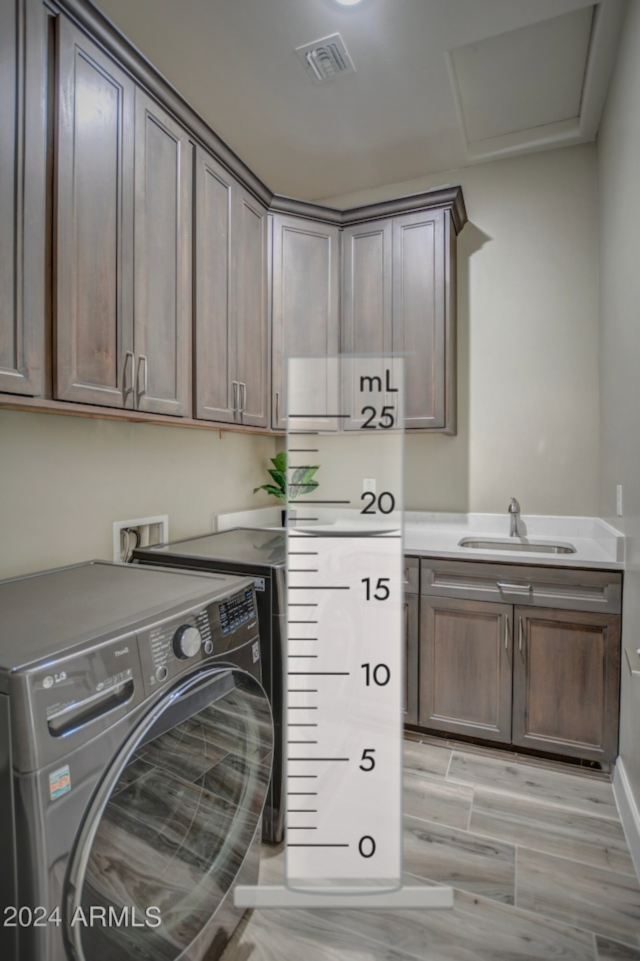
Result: 18 mL
